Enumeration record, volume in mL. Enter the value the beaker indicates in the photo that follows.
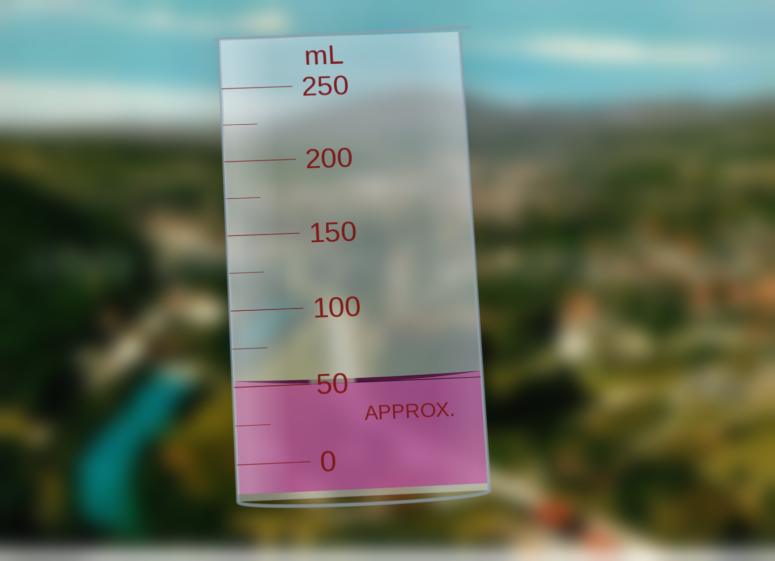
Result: 50 mL
